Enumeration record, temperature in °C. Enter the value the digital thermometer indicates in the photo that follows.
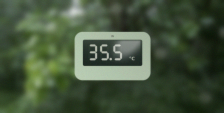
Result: 35.5 °C
